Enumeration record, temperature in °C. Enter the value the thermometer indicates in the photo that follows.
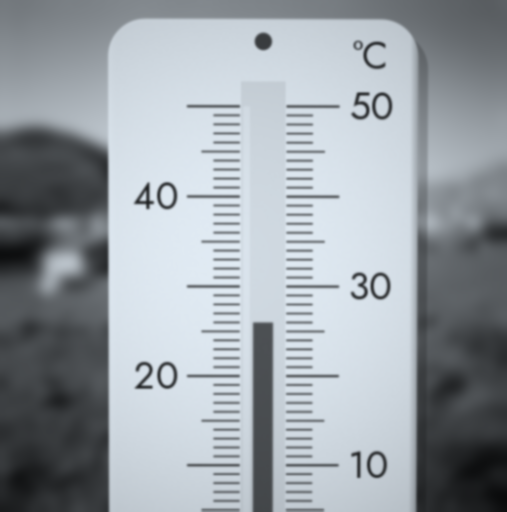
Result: 26 °C
